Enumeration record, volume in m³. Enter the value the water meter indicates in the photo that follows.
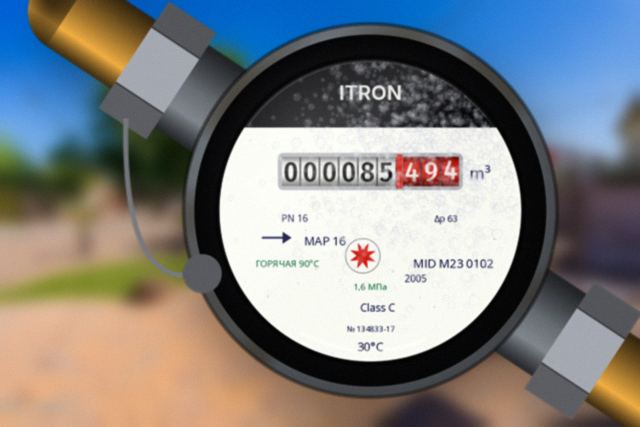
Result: 85.494 m³
